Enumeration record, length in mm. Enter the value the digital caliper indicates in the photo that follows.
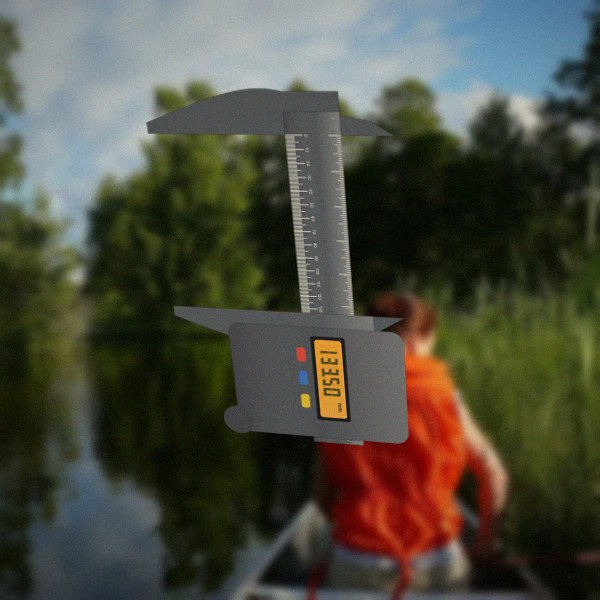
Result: 133.50 mm
